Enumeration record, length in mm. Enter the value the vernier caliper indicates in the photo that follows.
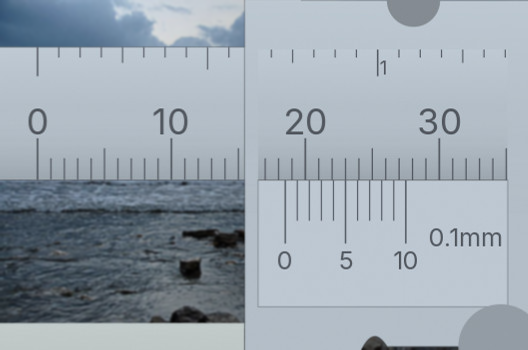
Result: 18.5 mm
